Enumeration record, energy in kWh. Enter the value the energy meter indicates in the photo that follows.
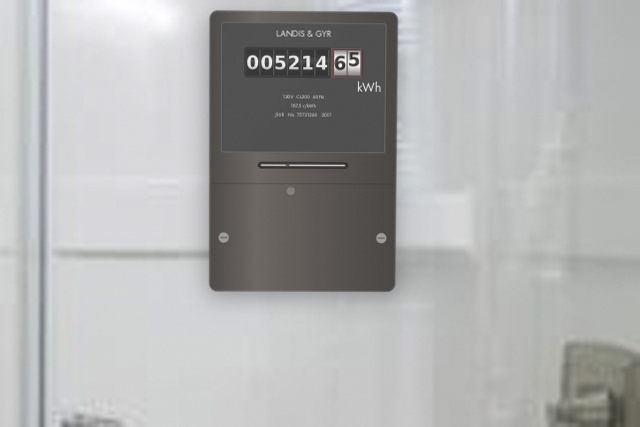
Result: 5214.65 kWh
